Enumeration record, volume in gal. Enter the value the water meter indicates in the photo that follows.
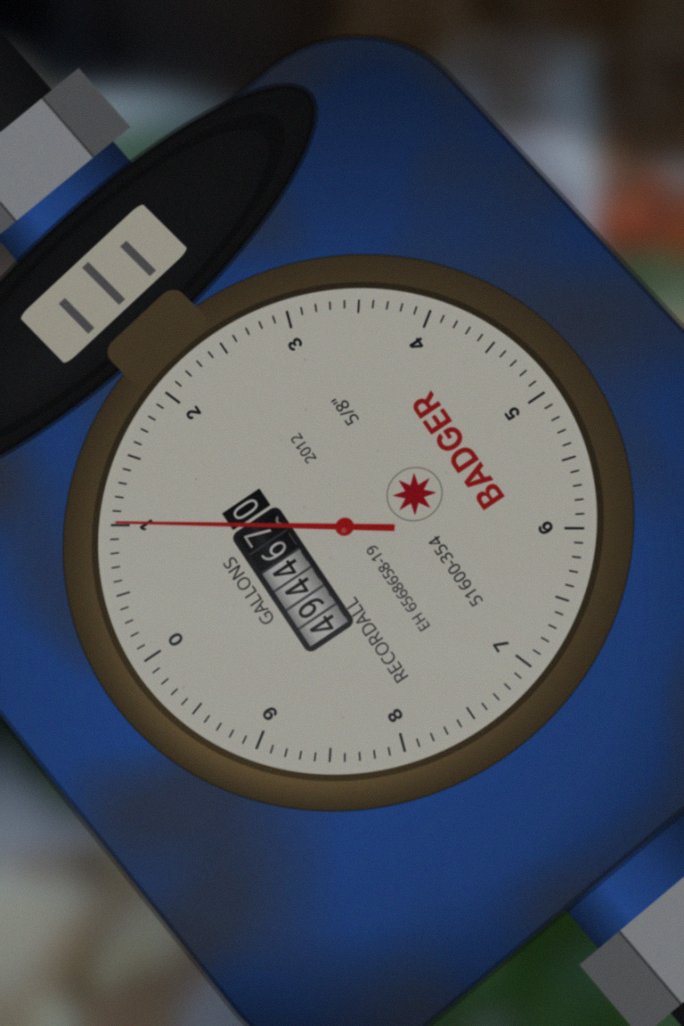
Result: 4944671.0 gal
